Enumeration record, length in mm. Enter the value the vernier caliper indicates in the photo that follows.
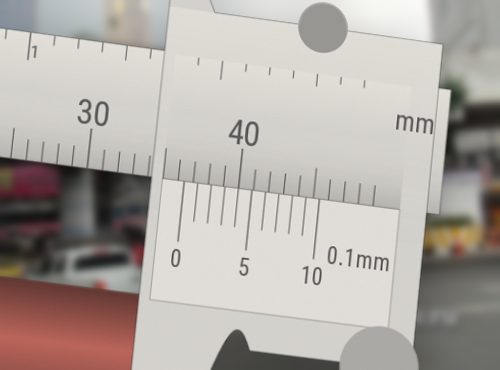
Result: 36.4 mm
